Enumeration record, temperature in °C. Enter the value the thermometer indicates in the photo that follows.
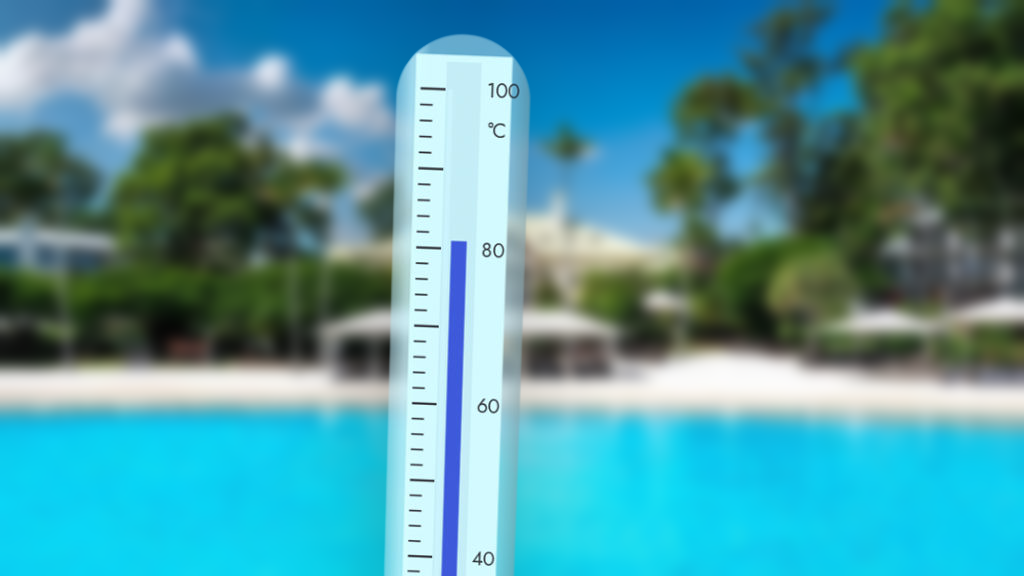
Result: 81 °C
